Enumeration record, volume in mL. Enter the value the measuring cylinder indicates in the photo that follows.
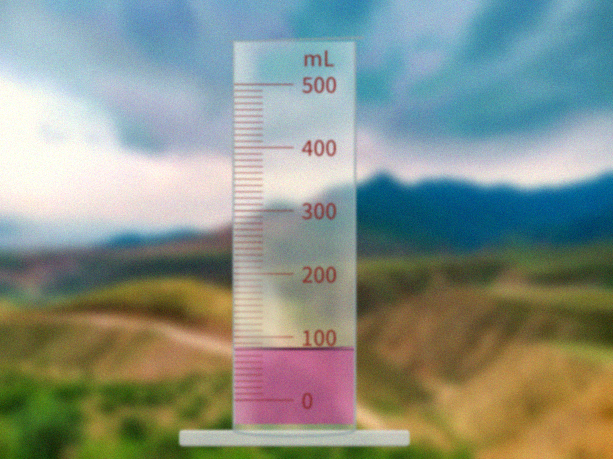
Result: 80 mL
